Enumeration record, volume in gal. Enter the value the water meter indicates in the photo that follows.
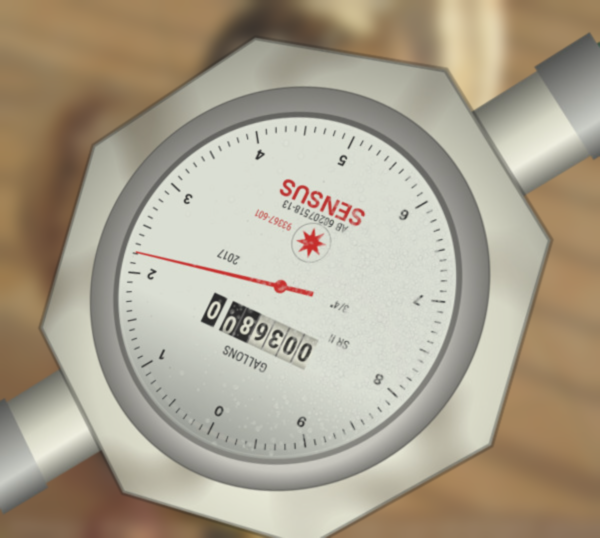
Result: 36802.2 gal
